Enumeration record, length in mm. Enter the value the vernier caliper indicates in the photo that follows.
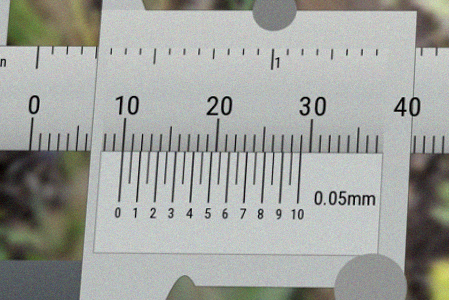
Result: 10.0 mm
